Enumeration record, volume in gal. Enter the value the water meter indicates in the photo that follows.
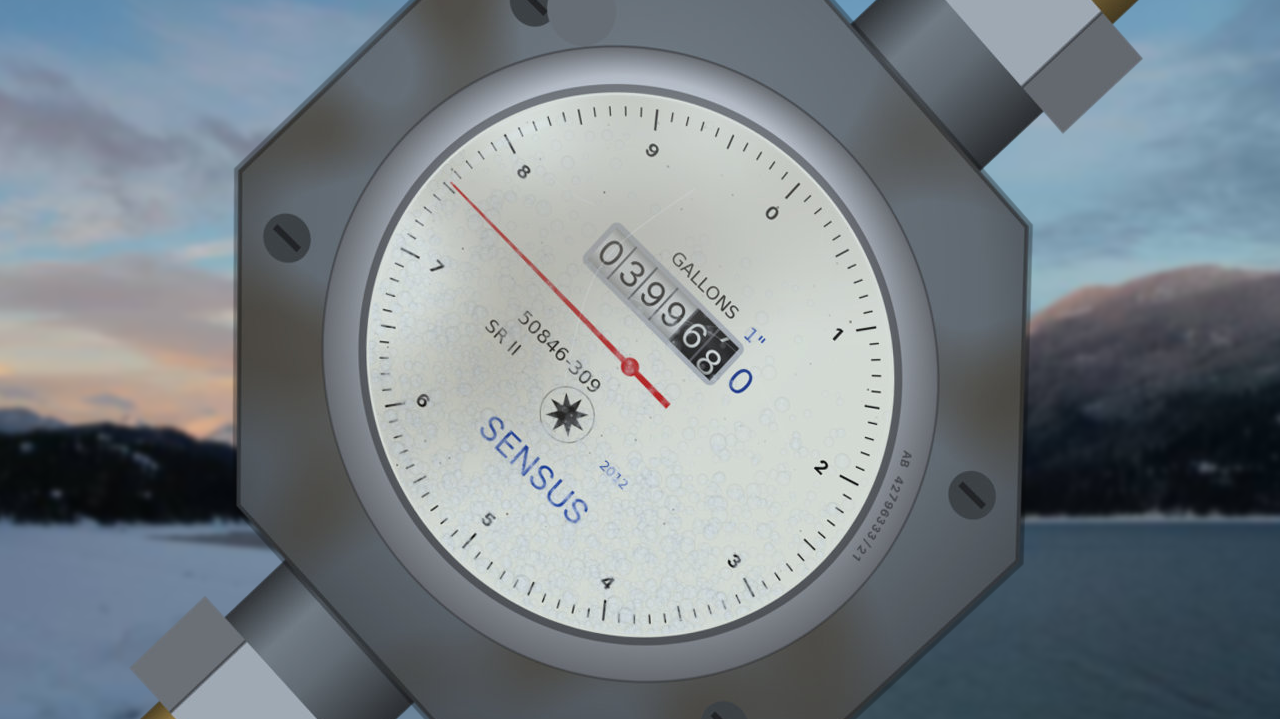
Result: 399677.5 gal
